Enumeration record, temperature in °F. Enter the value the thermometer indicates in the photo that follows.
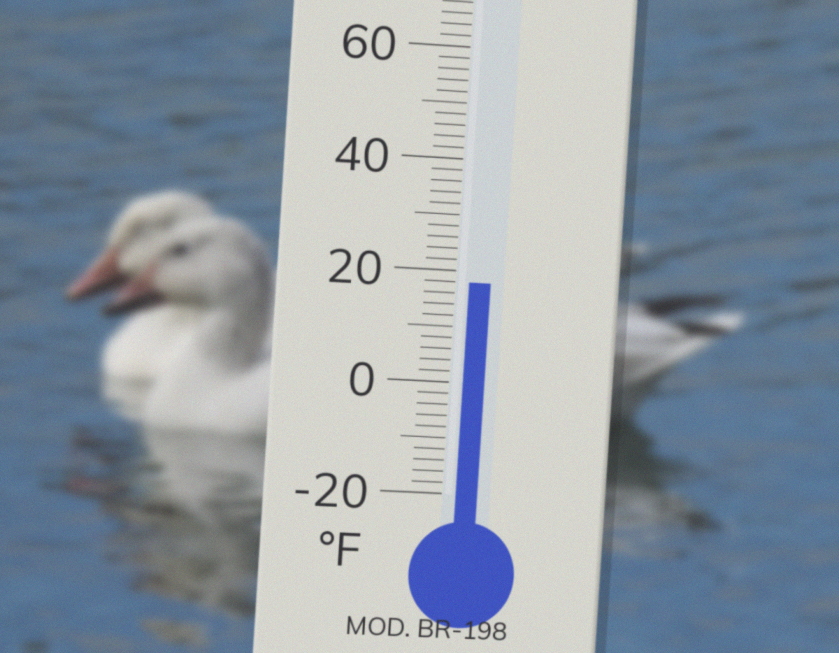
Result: 18 °F
